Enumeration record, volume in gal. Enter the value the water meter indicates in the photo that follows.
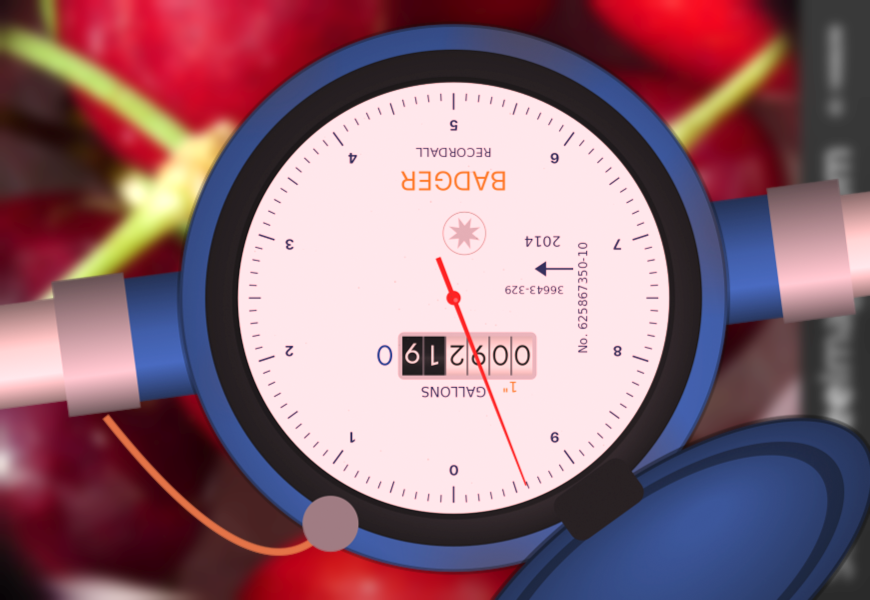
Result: 92189.4 gal
